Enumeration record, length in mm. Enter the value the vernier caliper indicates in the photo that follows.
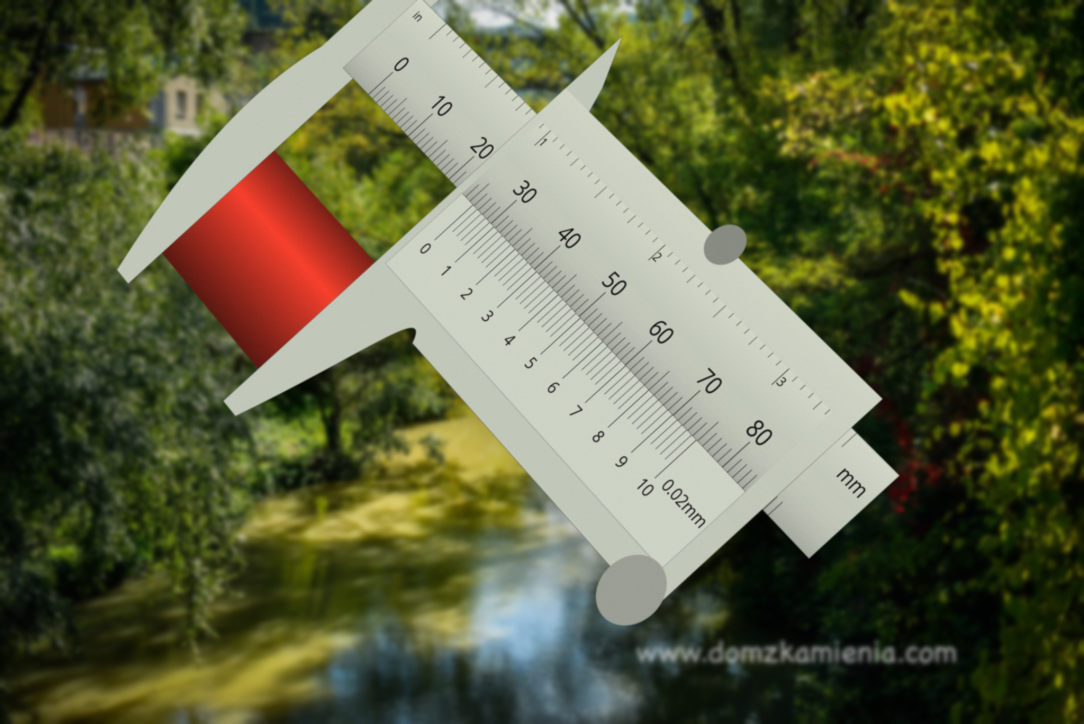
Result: 25.8 mm
